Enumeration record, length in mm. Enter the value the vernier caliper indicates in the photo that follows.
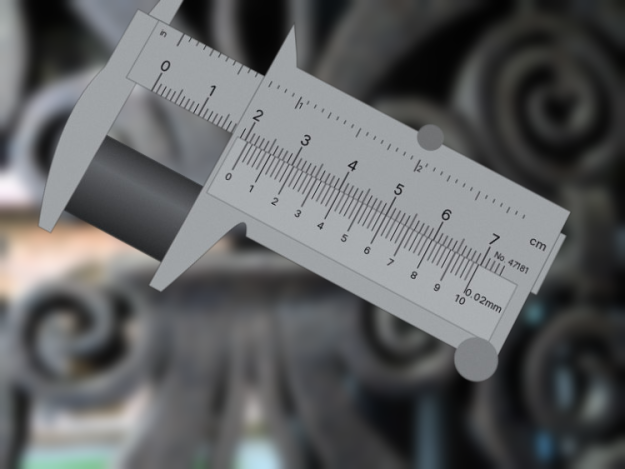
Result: 20.6 mm
